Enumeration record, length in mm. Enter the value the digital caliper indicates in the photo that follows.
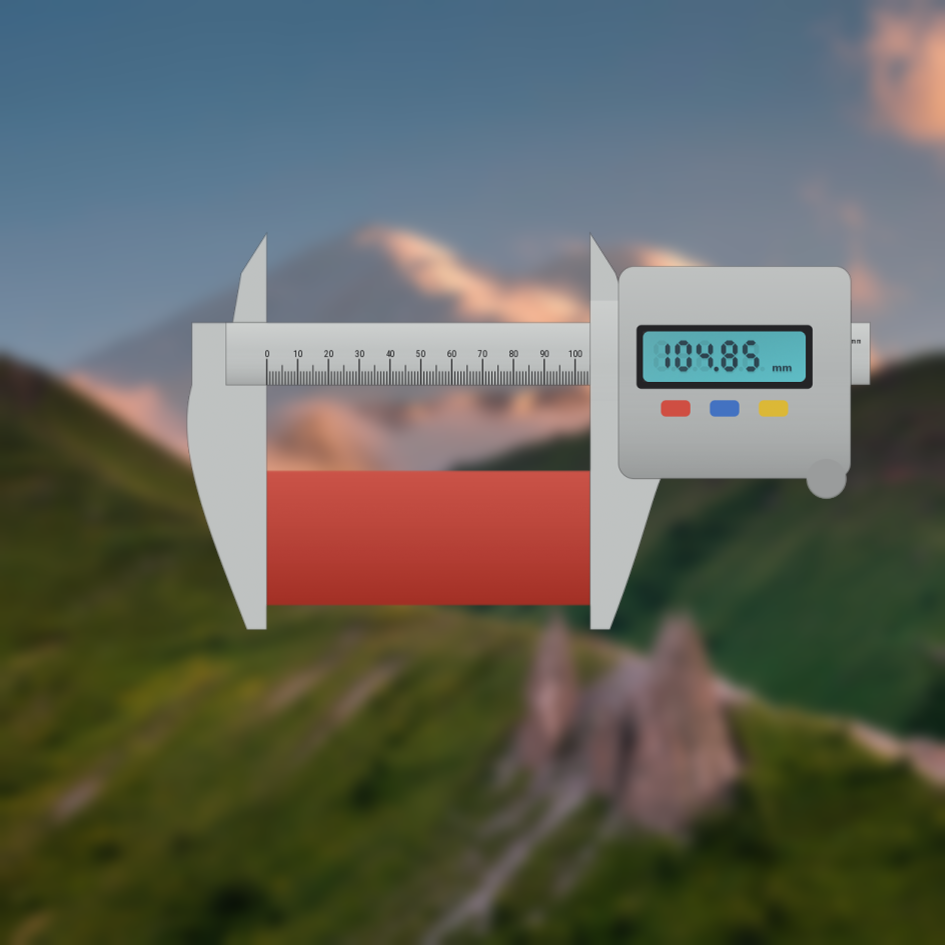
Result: 104.85 mm
